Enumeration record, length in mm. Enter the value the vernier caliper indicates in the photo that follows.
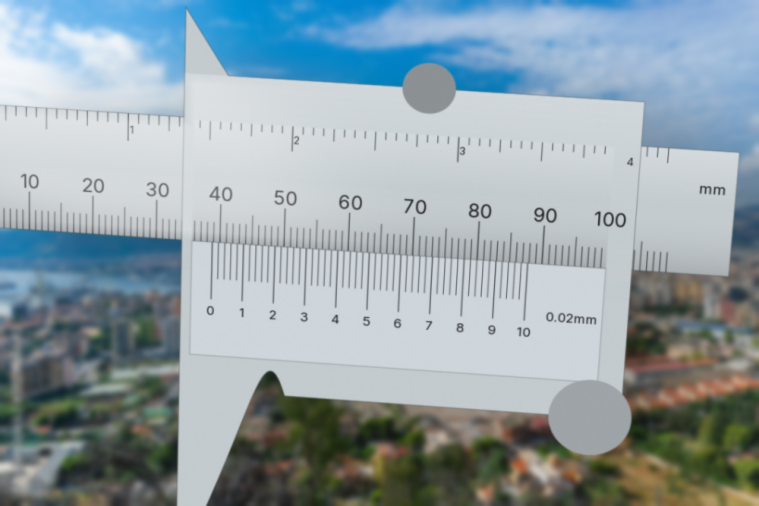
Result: 38.8 mm
